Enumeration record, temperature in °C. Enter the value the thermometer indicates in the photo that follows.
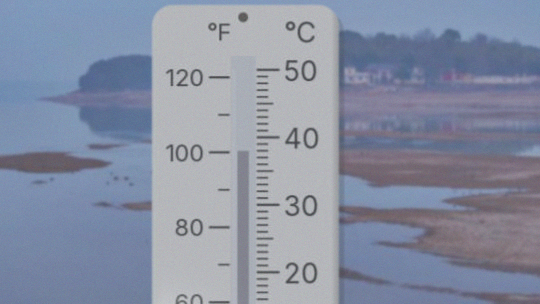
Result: 38 °C
